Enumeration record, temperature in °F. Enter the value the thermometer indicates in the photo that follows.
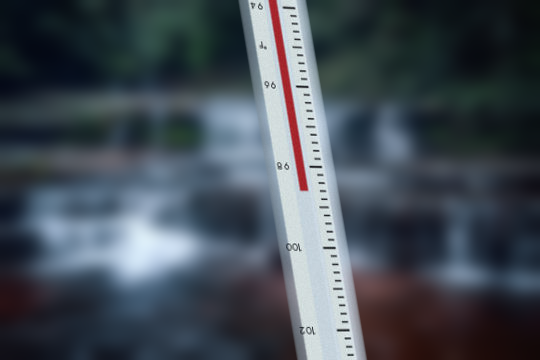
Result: 98.6 °F
